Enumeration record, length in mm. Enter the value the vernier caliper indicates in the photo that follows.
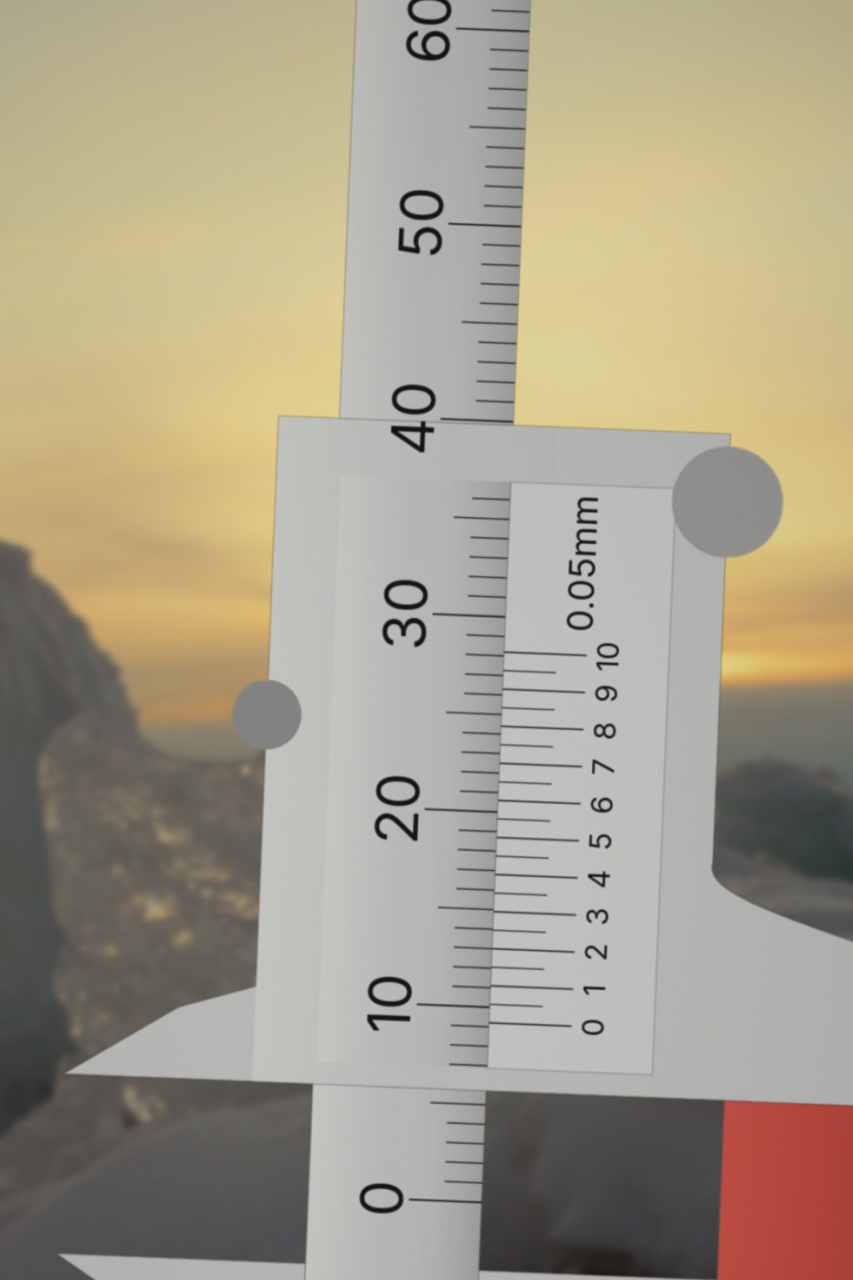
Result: 9.2 mm
